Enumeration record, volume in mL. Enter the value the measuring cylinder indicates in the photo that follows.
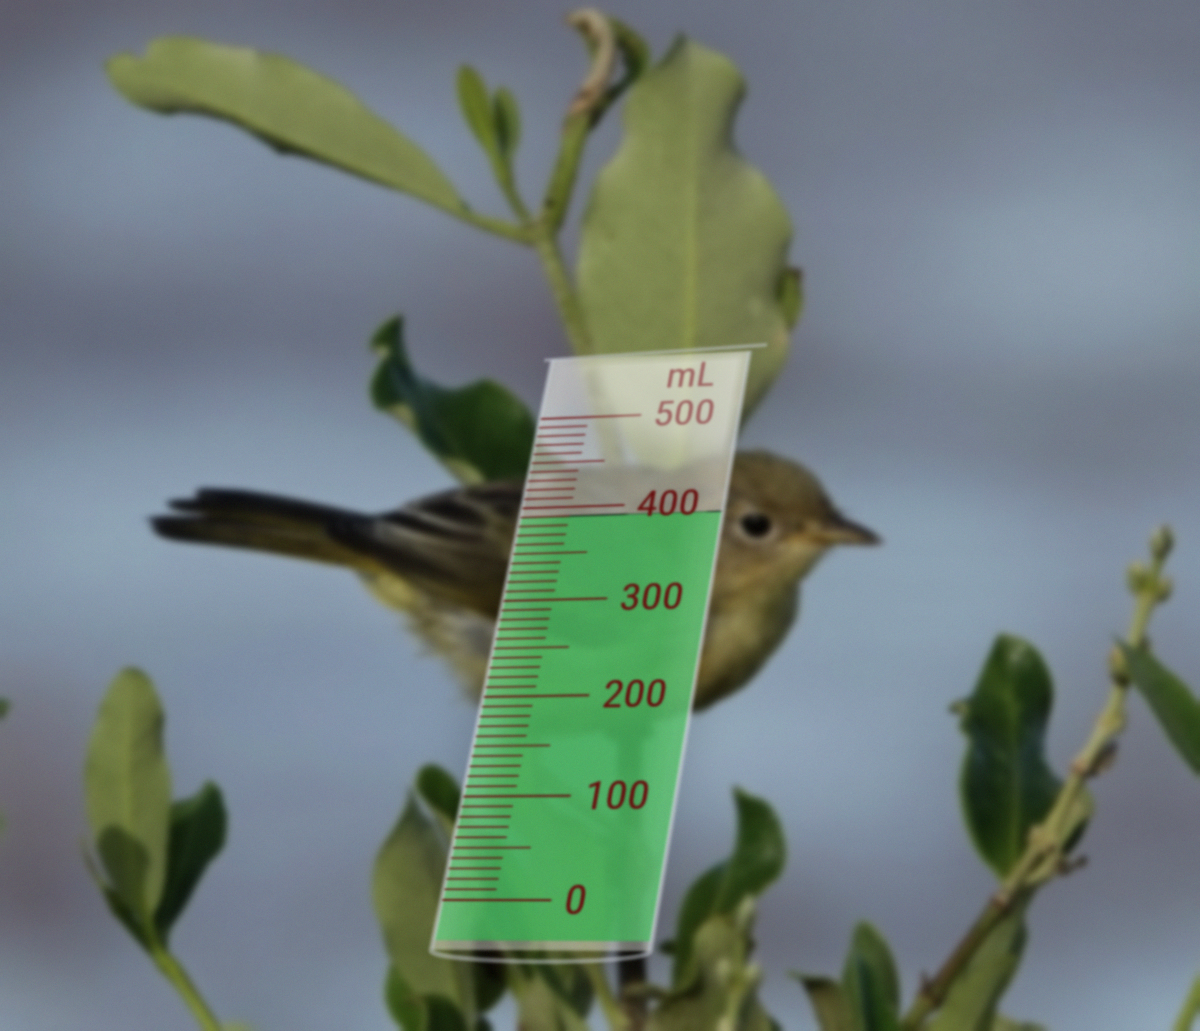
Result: 390 mL
